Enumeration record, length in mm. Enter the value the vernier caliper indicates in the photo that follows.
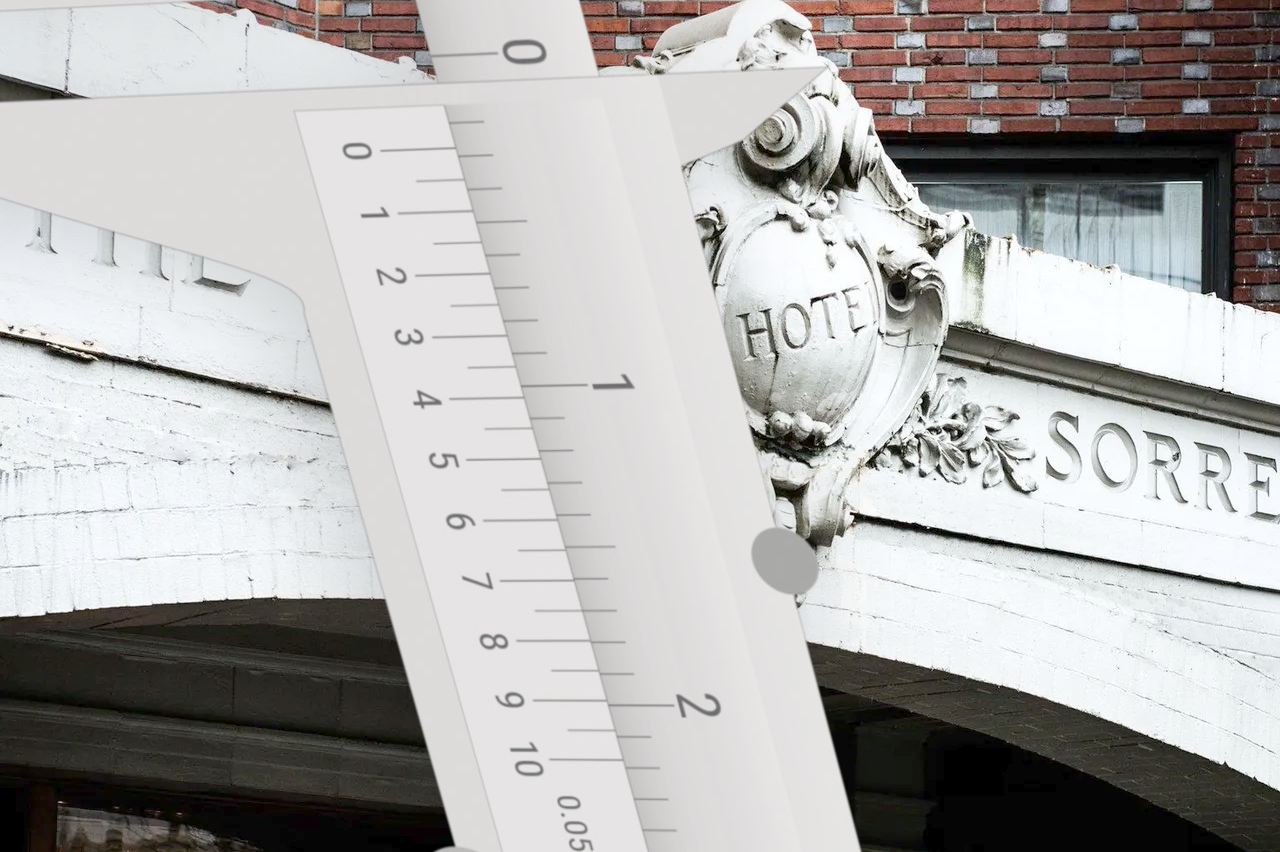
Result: 2.75 mm
